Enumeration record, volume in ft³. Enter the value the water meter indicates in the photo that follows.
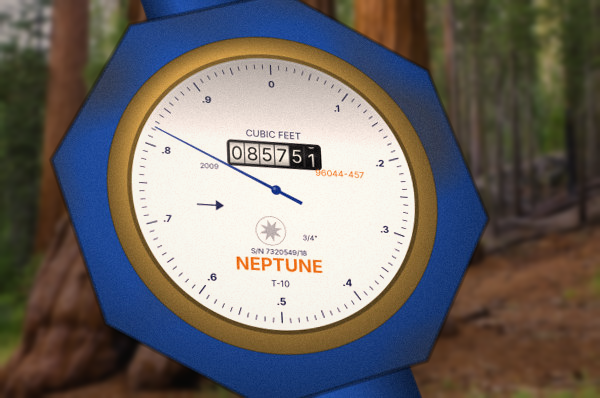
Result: 85750.82 ft³
